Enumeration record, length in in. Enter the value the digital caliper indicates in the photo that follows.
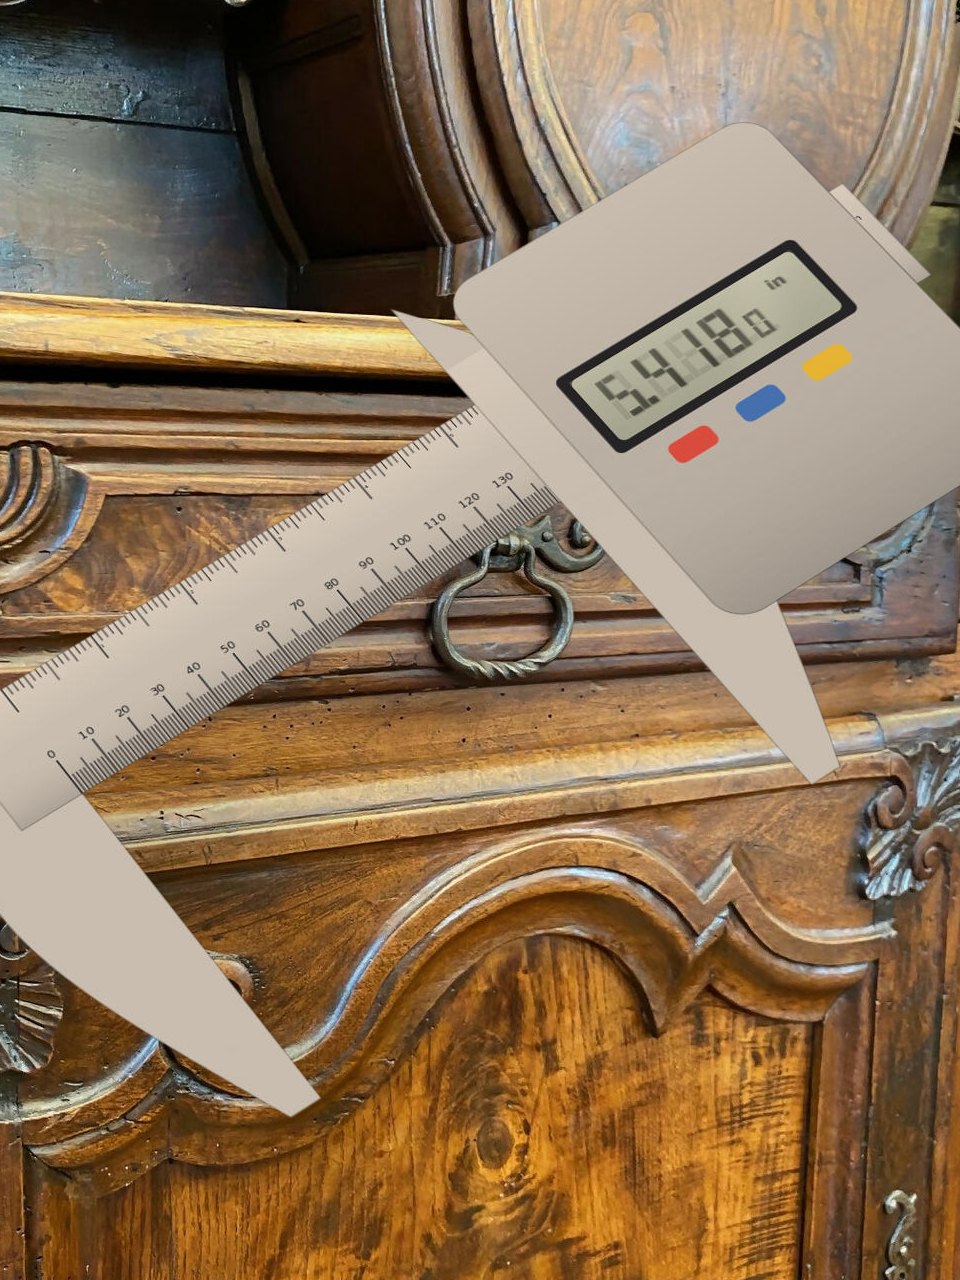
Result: 5.4180 in
